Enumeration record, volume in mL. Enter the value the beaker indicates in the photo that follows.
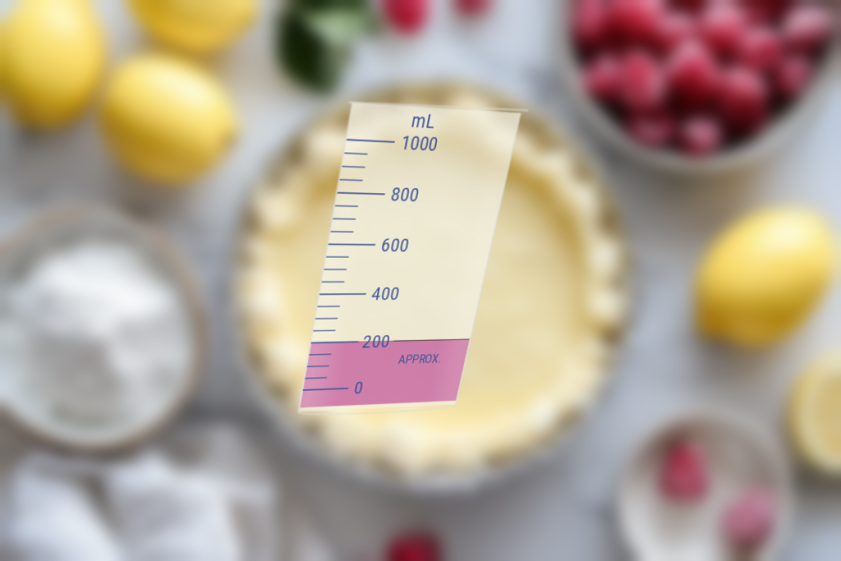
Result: 200 mL
